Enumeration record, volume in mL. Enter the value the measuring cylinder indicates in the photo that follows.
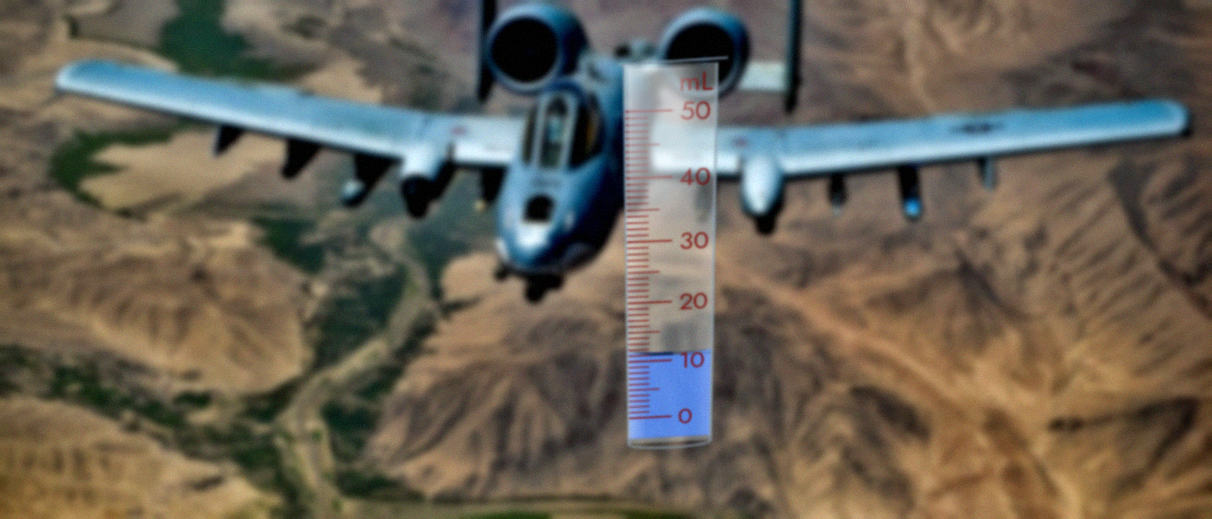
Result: 11 mL
